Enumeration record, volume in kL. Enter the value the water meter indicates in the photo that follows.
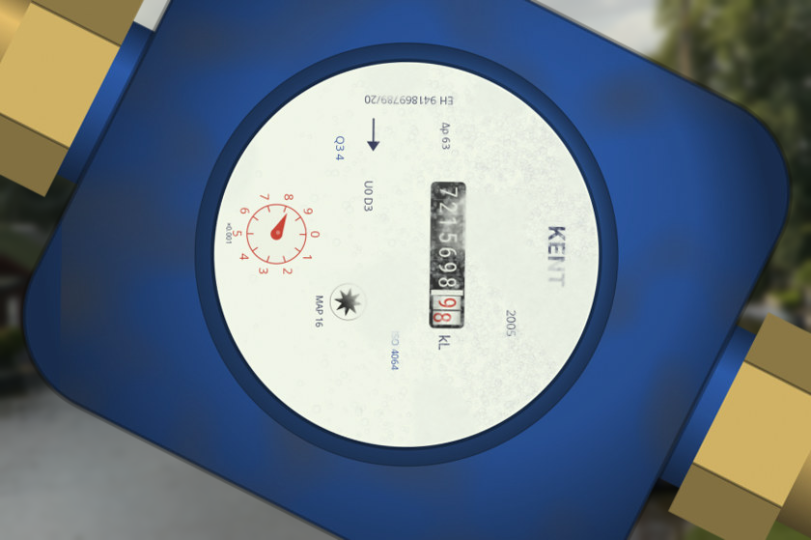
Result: 7215698.978 kL
